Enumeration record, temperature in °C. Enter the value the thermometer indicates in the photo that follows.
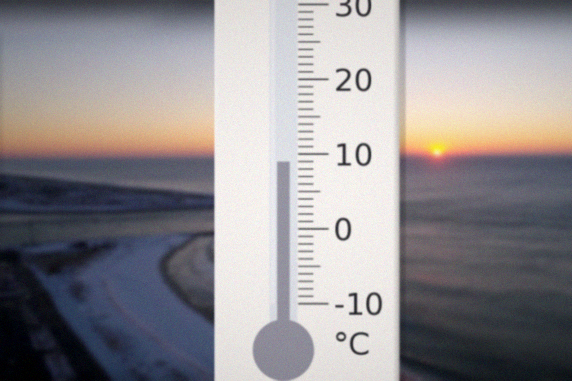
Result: 9 °C
